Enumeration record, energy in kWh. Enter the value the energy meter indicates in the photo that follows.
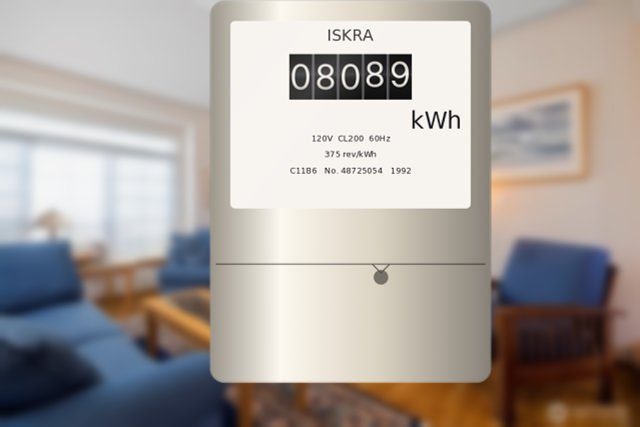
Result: 8089 kWh
